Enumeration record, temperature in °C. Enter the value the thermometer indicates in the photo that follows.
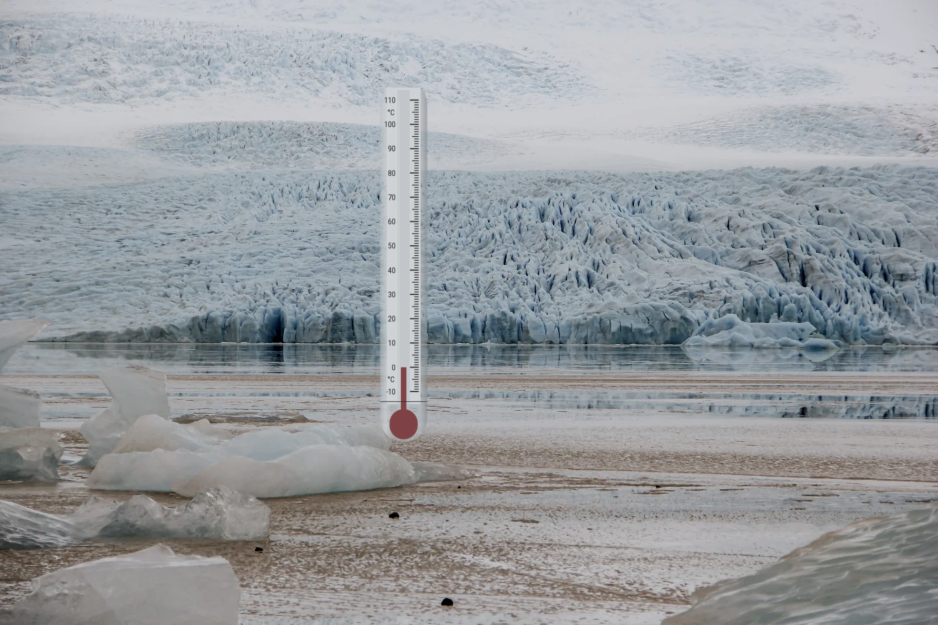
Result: 0 °C
